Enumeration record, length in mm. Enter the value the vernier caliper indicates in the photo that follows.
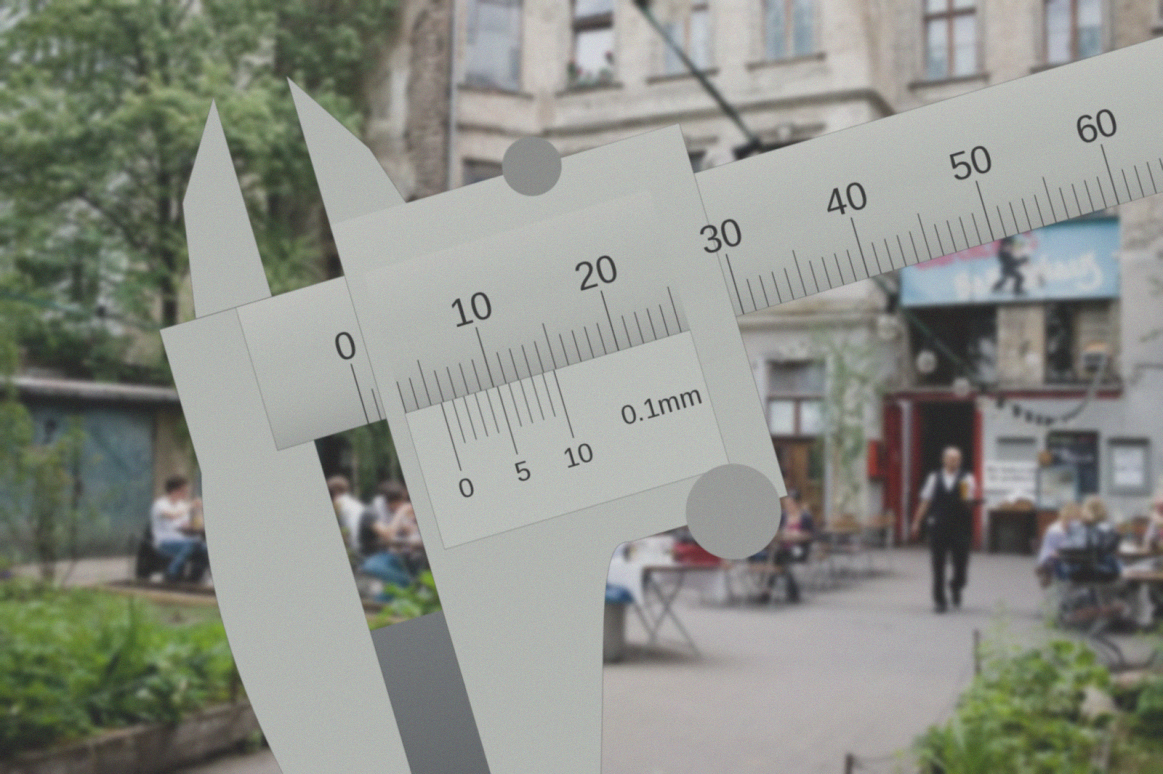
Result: 5.8 mm
